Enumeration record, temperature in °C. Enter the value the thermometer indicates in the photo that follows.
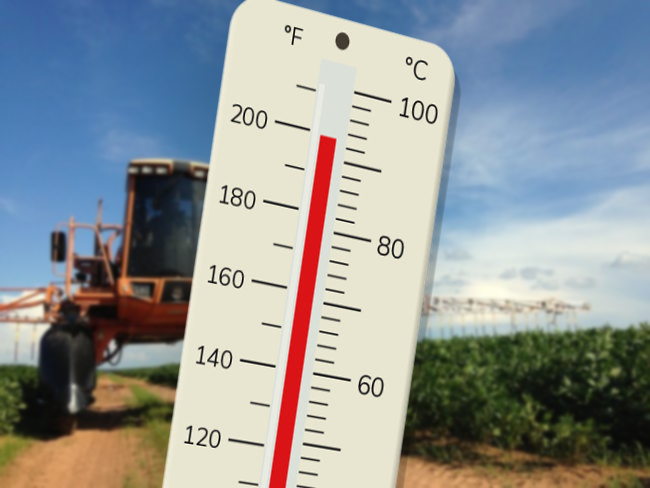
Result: 93 °C
